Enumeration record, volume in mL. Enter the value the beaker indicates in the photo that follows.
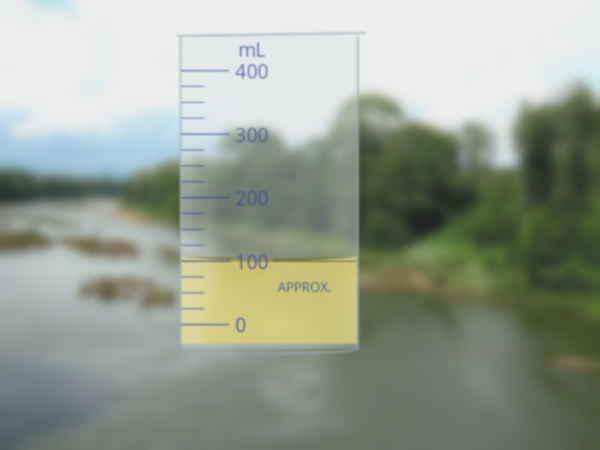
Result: 100 mL
